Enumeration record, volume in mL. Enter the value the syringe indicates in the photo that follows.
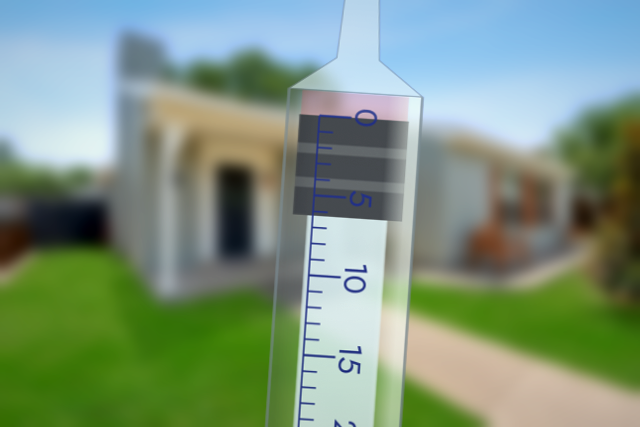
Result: 0 mL
